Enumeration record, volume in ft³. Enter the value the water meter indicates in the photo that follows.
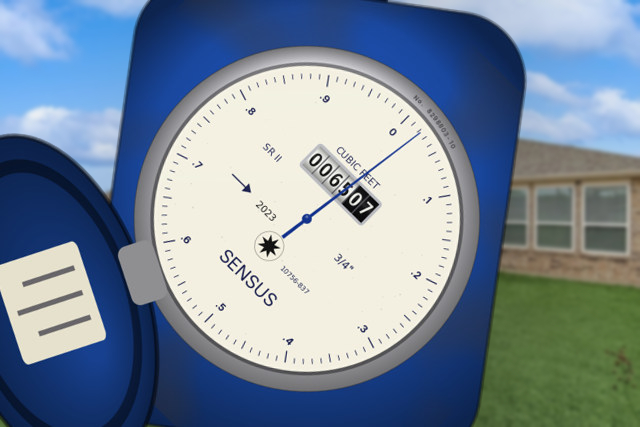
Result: 6507.02 ft³
